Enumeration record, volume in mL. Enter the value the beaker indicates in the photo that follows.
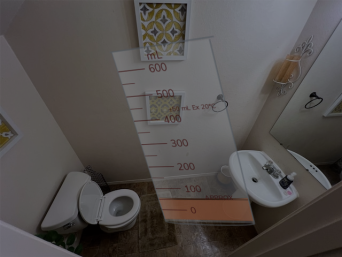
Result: 50 mL
